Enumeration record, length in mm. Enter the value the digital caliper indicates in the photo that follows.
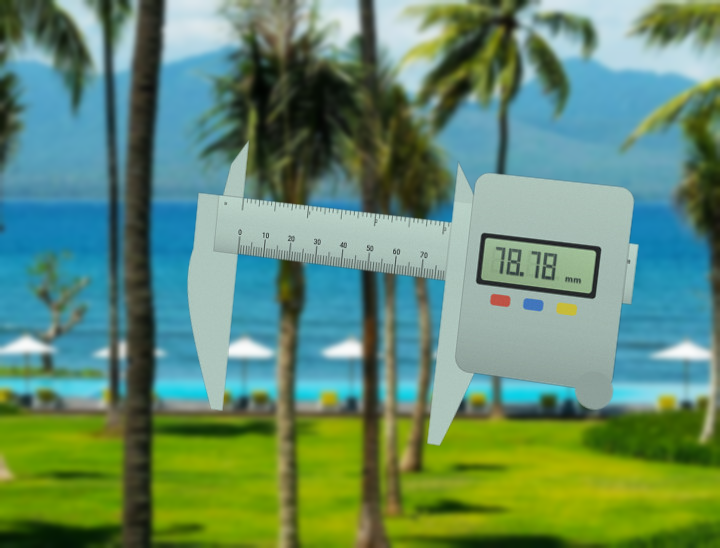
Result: 78.78 mm
